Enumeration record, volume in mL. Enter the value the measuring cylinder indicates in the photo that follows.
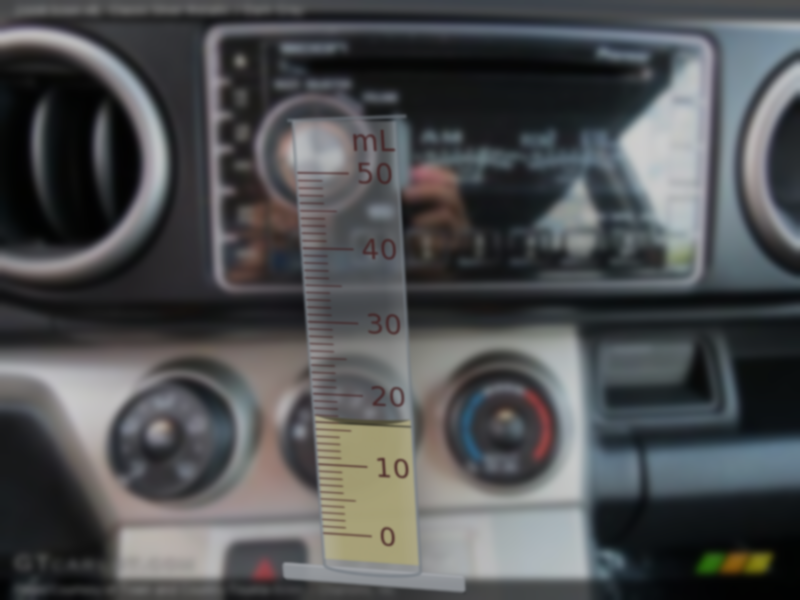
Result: 16 mL
